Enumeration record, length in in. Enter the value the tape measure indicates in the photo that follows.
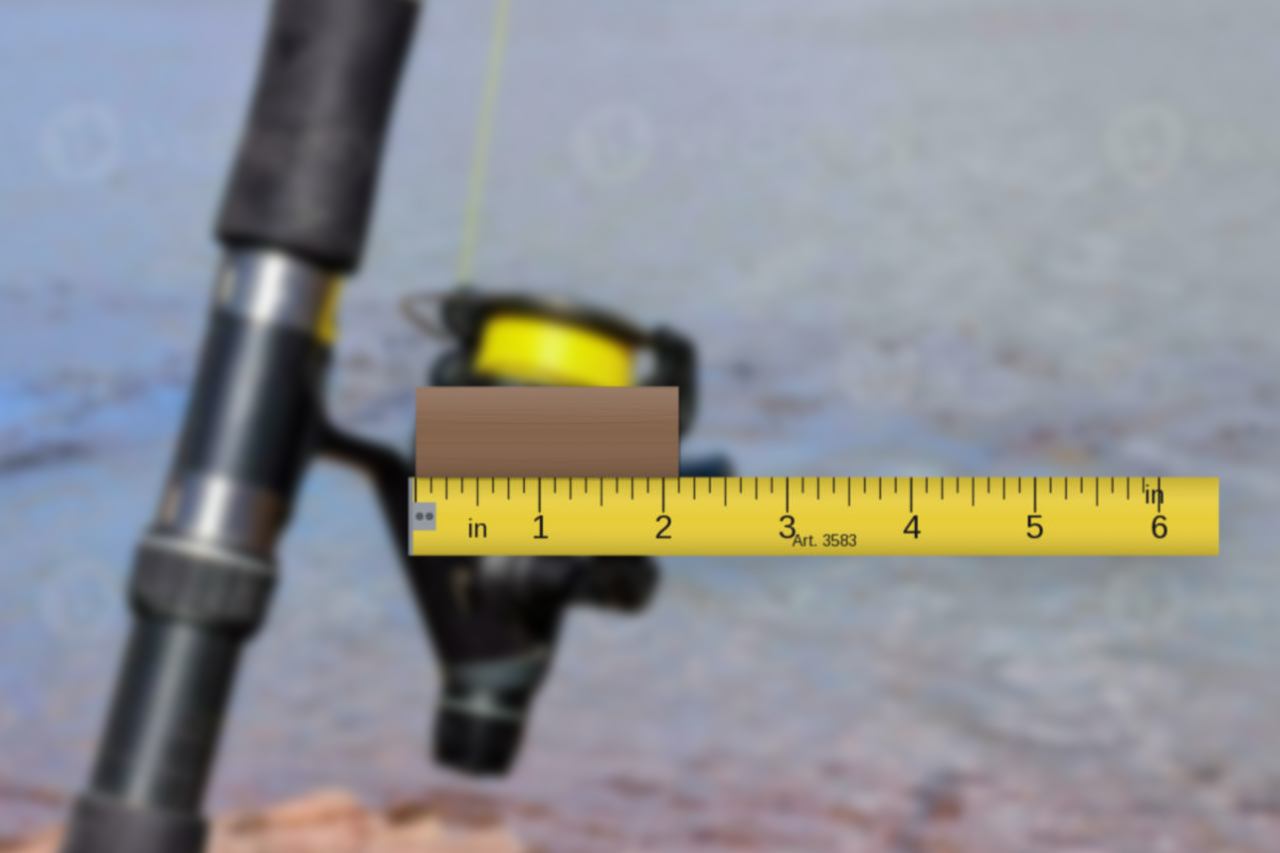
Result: 2.125 in
